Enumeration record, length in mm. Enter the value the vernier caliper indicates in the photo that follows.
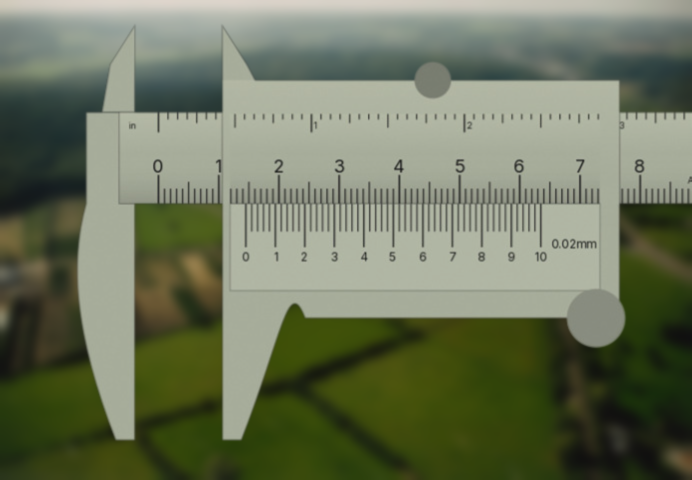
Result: 14.5 mm
